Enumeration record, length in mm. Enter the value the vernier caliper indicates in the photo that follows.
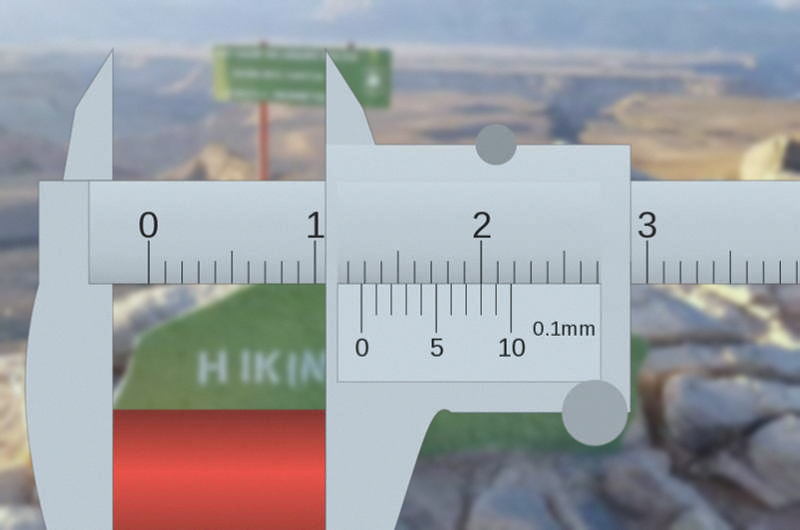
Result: 12.8 mm
